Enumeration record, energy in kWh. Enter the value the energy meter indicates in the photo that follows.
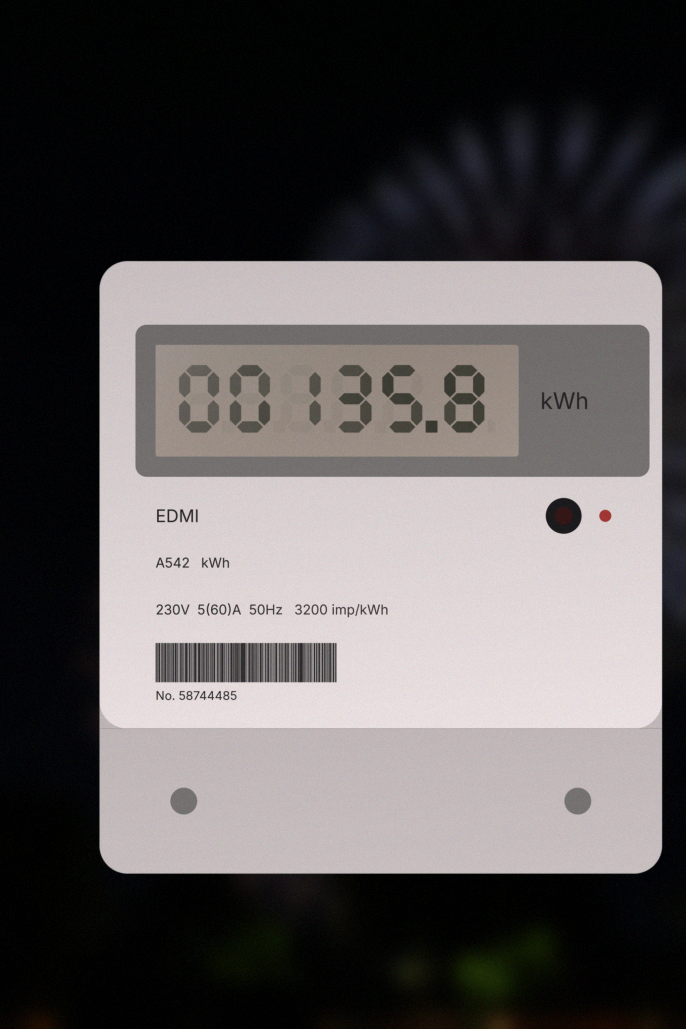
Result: 135.8 kWh
